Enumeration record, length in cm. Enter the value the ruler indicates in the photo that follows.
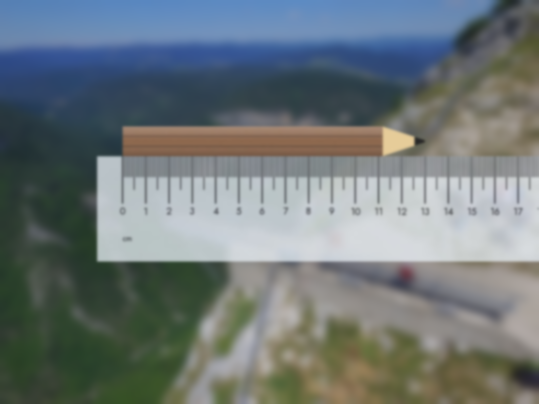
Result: 13 cm
